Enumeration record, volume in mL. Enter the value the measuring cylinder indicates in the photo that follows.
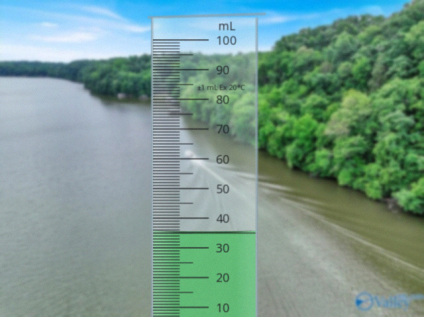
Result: 35 mL
